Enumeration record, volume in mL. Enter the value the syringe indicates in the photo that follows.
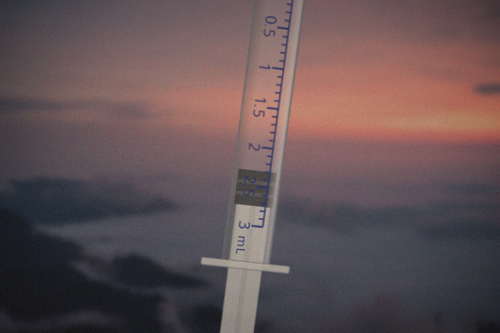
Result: 2.3 mL
